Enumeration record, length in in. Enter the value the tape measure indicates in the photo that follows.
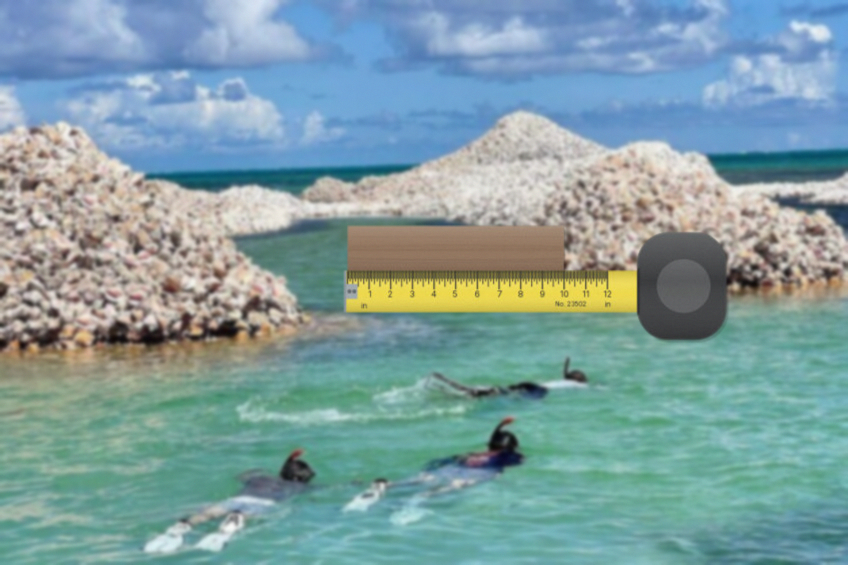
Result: 10 in
